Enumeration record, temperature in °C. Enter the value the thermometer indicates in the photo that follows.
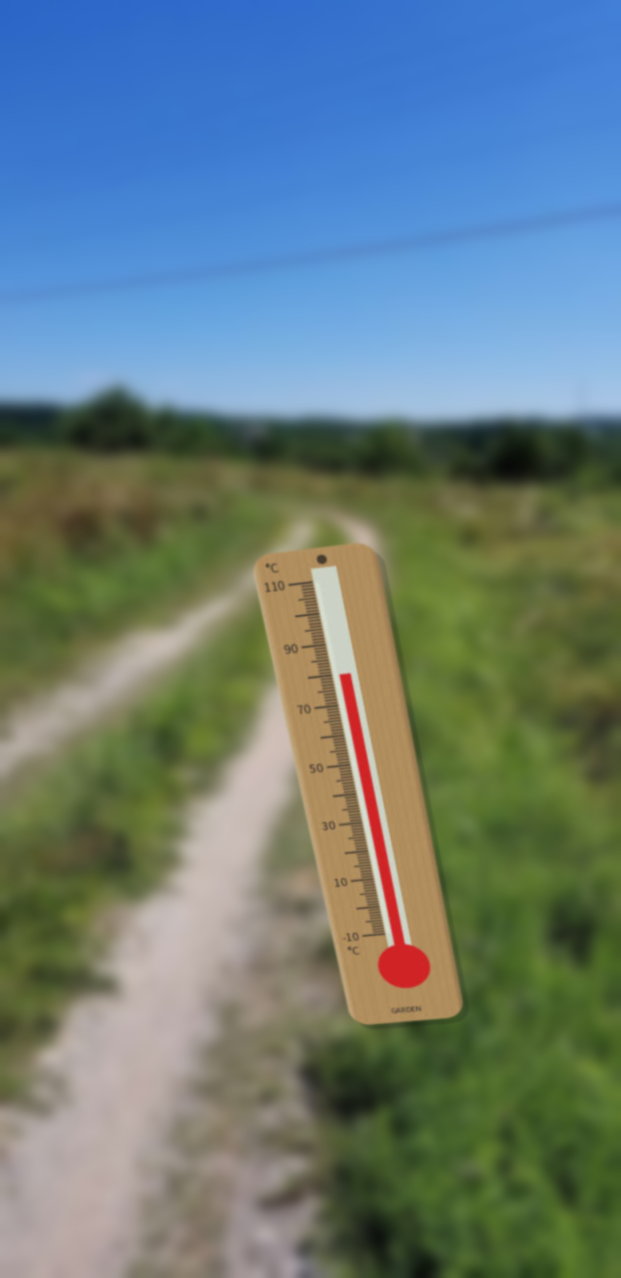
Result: 80 °C
